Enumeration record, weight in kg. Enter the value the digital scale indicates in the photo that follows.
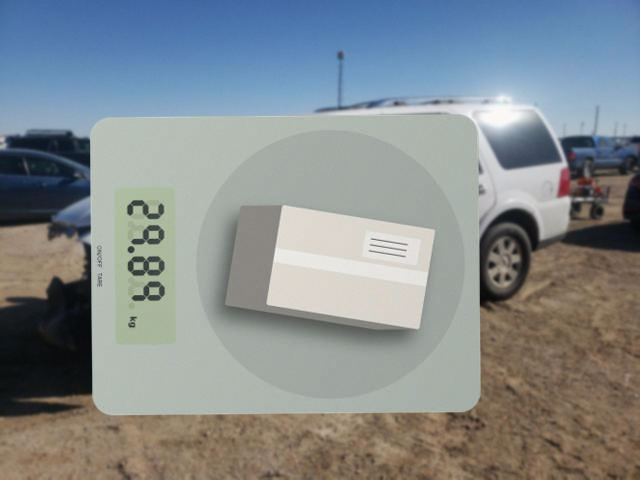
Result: 29.89 kg
